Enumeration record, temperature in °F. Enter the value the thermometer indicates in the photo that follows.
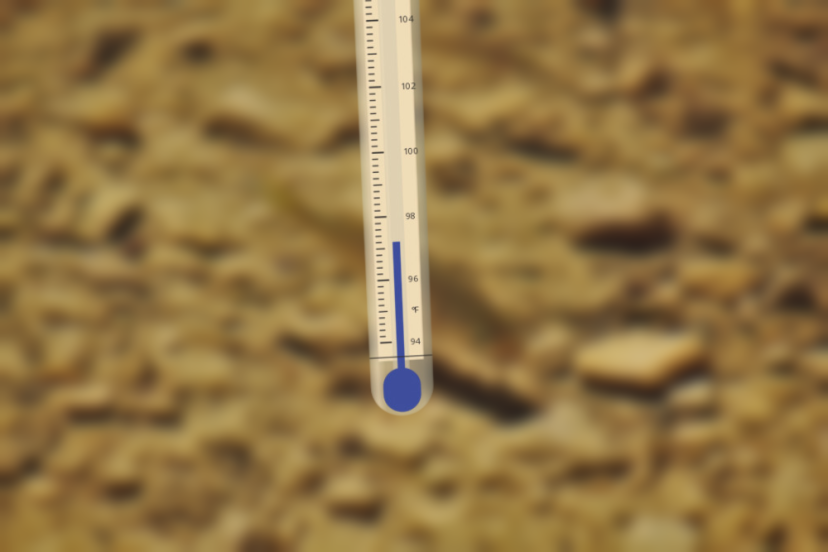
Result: 97.2 °F
